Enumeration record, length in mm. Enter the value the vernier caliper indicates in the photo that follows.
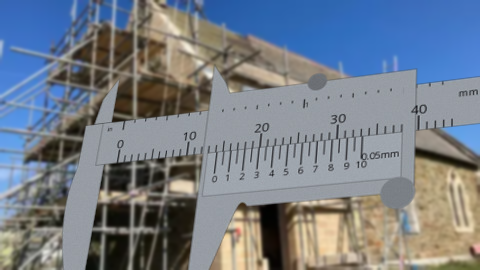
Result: 14.2 mm
